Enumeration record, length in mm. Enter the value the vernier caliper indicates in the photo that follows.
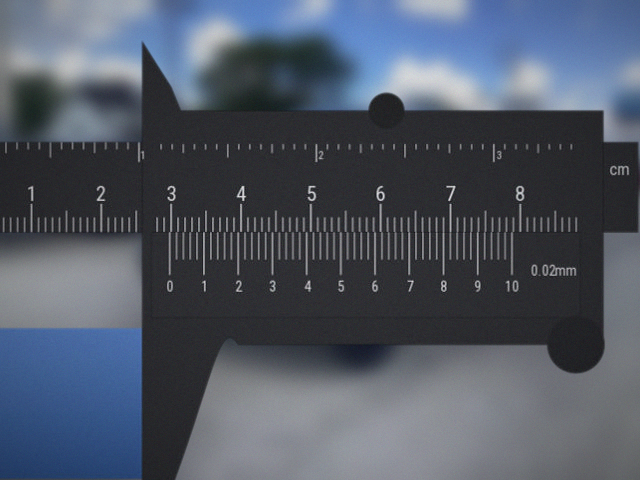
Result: 29.8 mm
